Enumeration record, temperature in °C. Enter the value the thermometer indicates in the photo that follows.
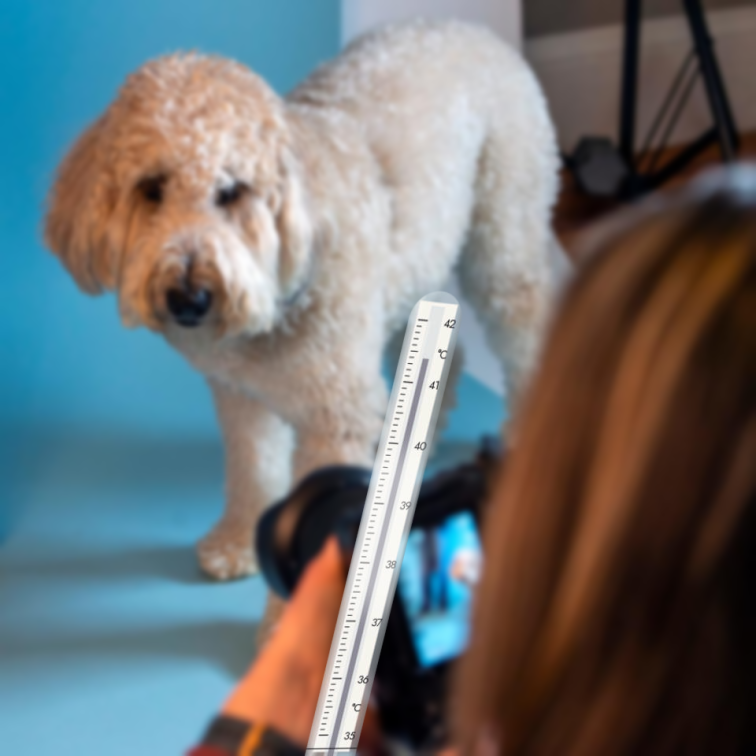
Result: 41.4 °C
